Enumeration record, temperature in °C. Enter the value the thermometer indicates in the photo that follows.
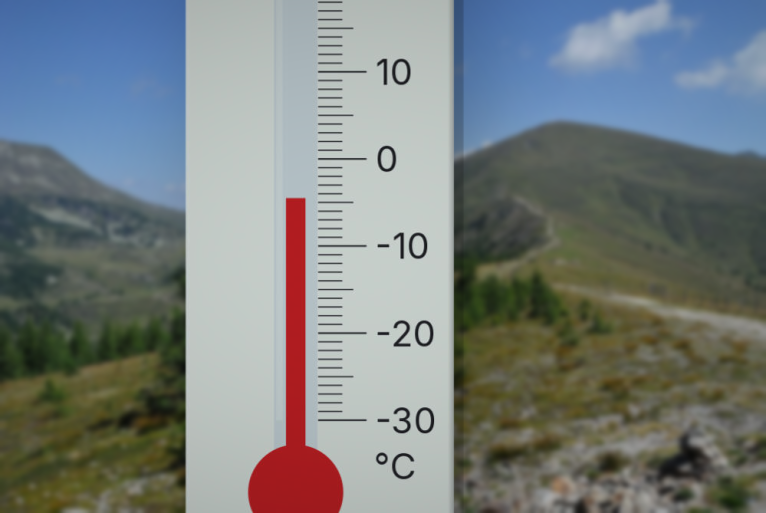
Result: -4.5 °C
